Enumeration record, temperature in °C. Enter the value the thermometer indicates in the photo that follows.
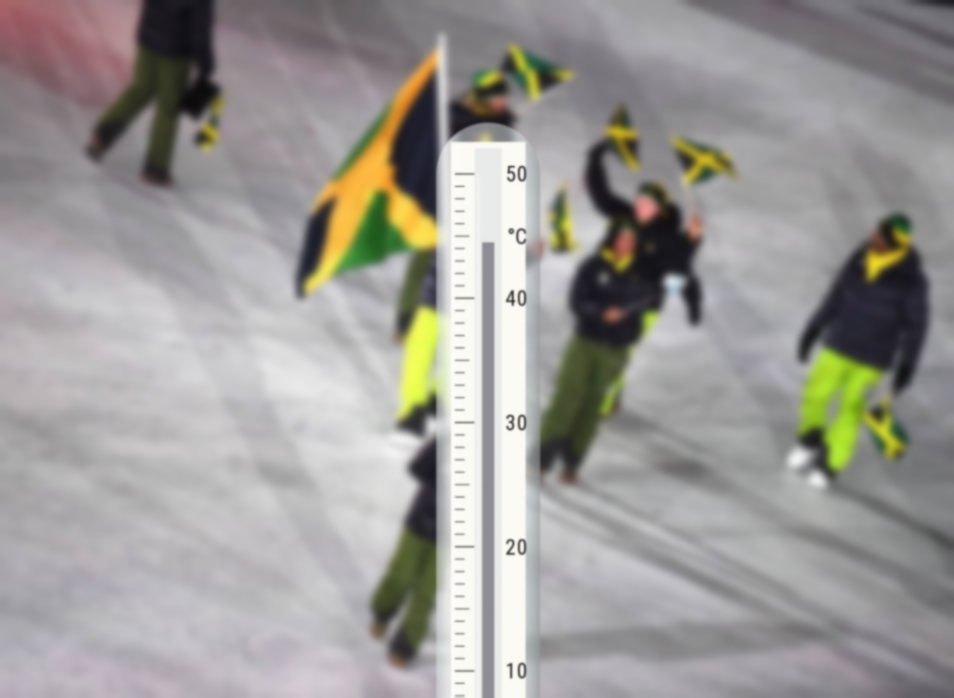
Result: 44.5 °C
